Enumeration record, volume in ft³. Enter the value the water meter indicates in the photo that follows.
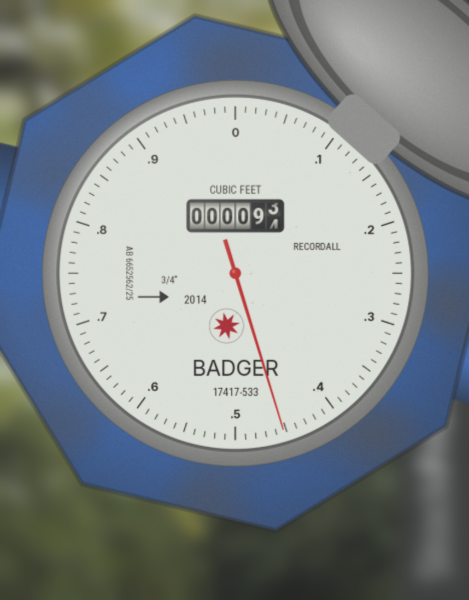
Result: 93.45 ft³
